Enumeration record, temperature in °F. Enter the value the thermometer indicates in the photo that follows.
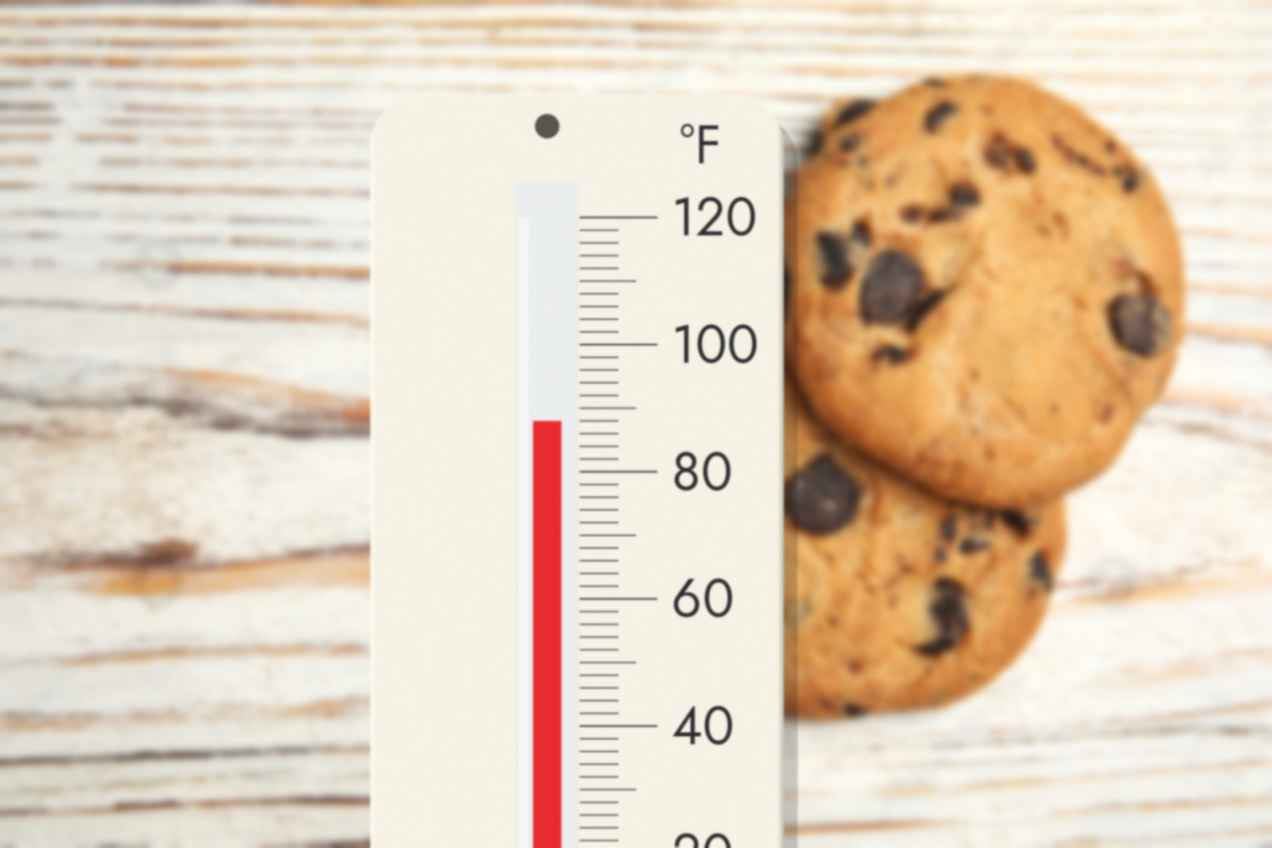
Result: 88 °F
